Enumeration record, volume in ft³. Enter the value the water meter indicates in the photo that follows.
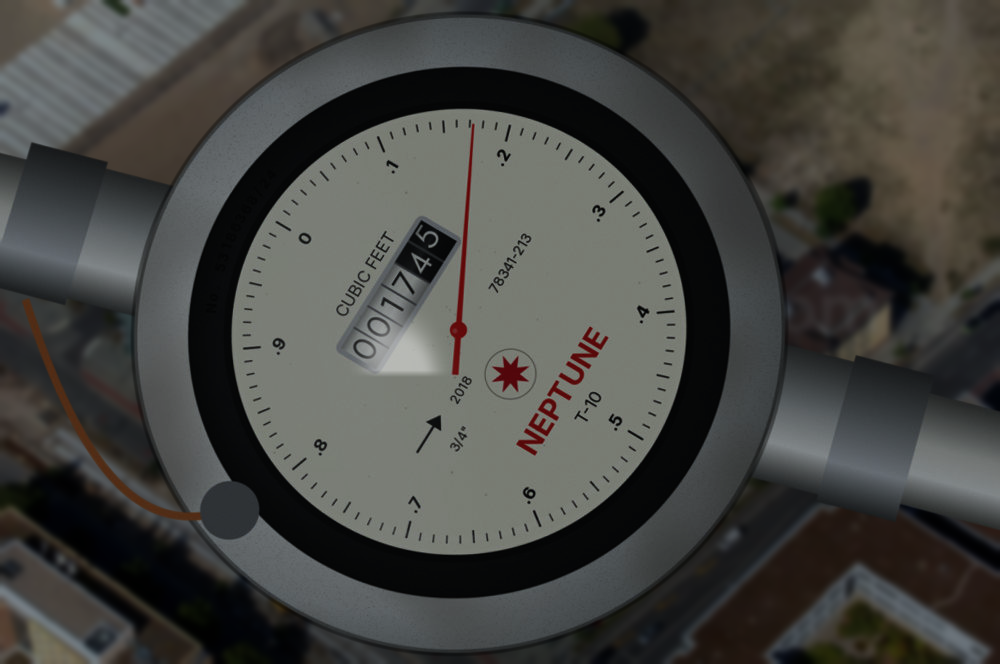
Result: 1745.17 ft³
